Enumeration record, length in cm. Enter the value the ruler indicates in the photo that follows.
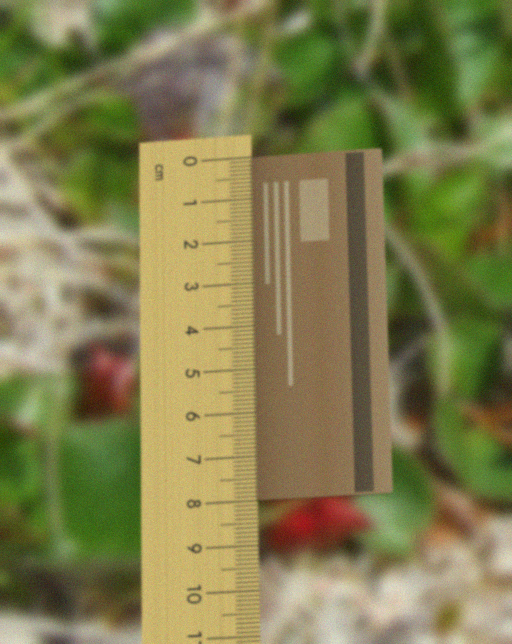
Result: 8 cm
